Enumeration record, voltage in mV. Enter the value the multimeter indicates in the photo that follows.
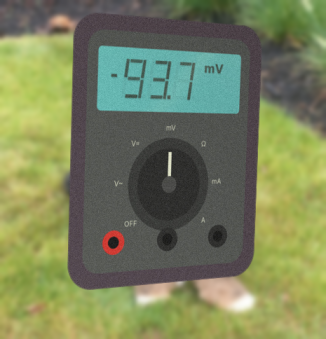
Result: -93.7 mV
